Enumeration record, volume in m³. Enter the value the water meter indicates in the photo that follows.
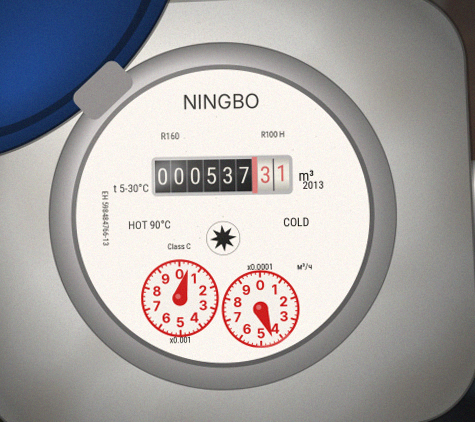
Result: 537.3104 m³
